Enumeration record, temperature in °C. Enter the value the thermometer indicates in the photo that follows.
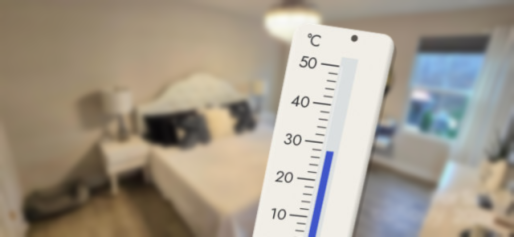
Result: 28 °C
